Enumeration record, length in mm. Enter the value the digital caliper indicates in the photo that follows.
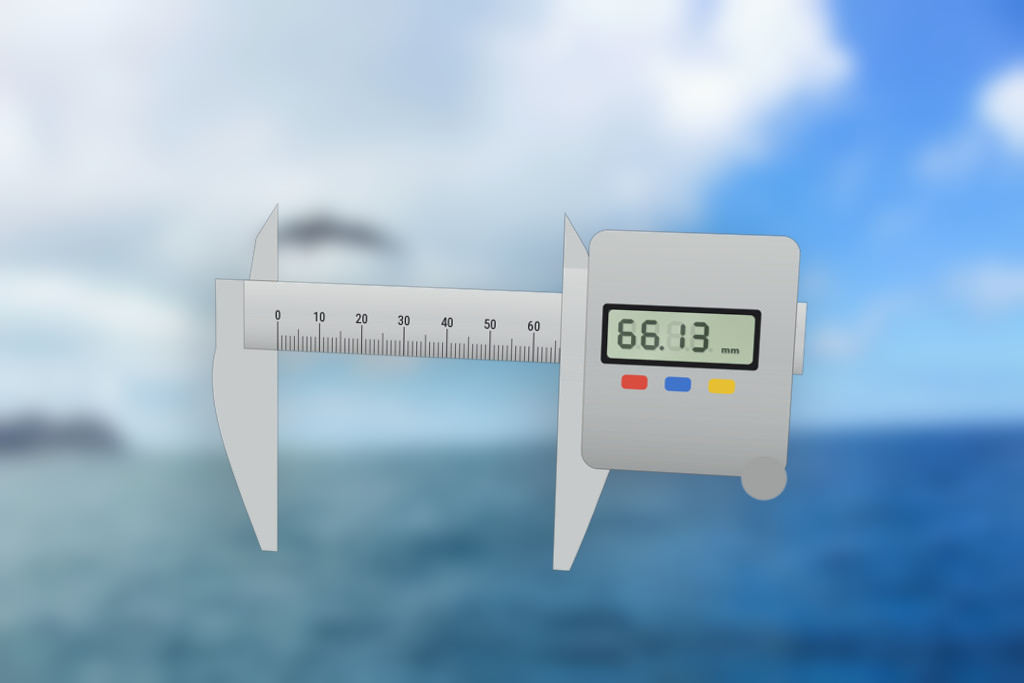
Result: 66.13 mm
